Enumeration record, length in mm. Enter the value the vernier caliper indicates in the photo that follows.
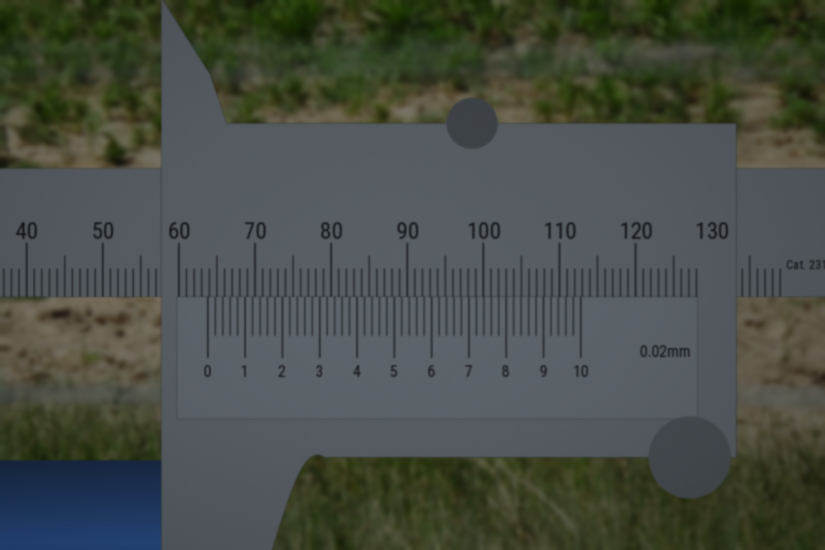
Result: 63.8 mm
